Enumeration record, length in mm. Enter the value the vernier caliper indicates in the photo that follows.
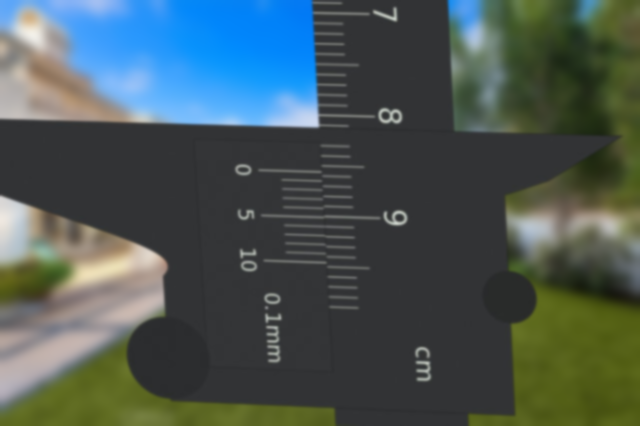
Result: 85.6 mm
